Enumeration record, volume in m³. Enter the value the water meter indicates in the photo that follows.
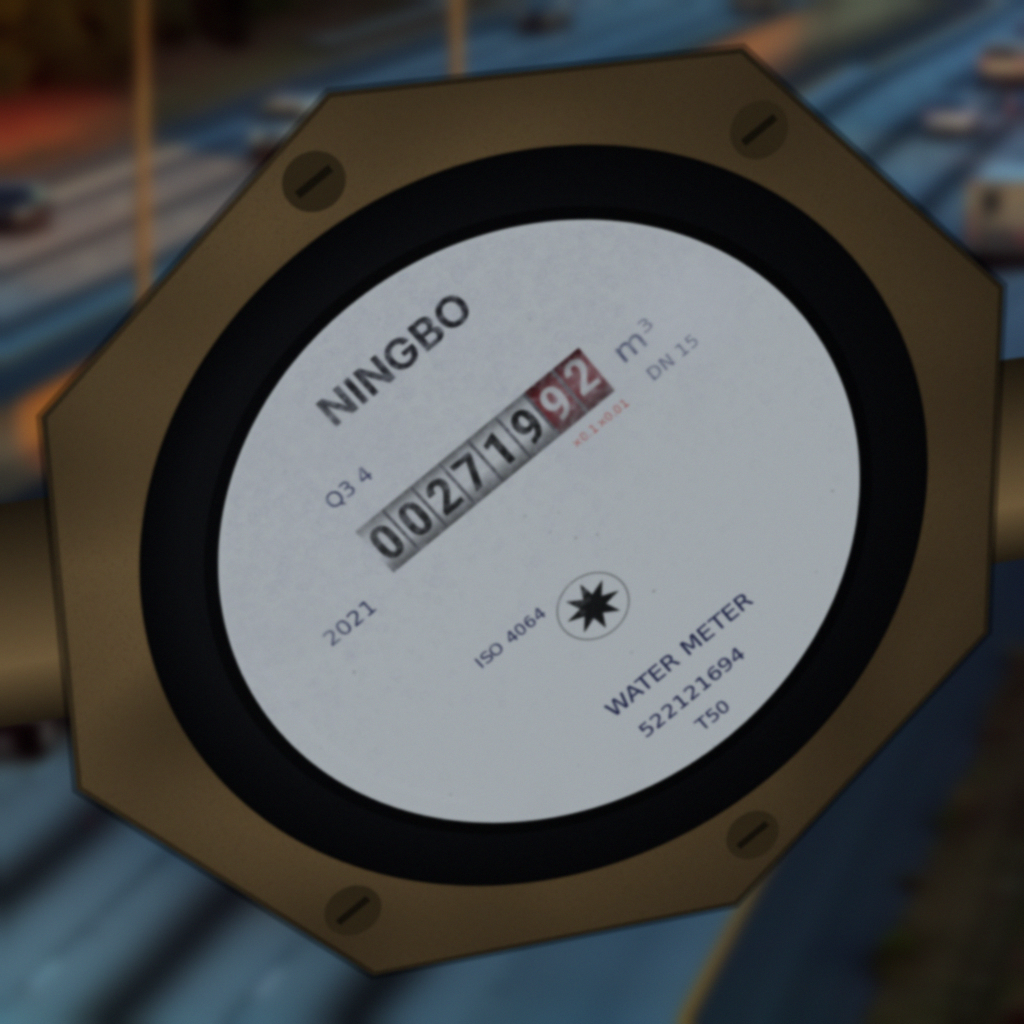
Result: 2719.92 m³
